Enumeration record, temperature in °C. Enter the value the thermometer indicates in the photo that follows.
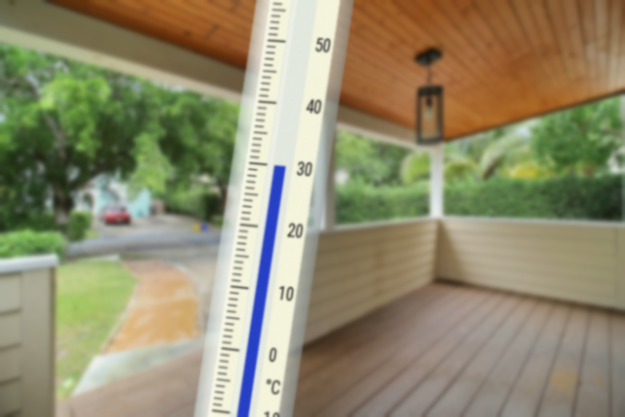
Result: 30 °C
